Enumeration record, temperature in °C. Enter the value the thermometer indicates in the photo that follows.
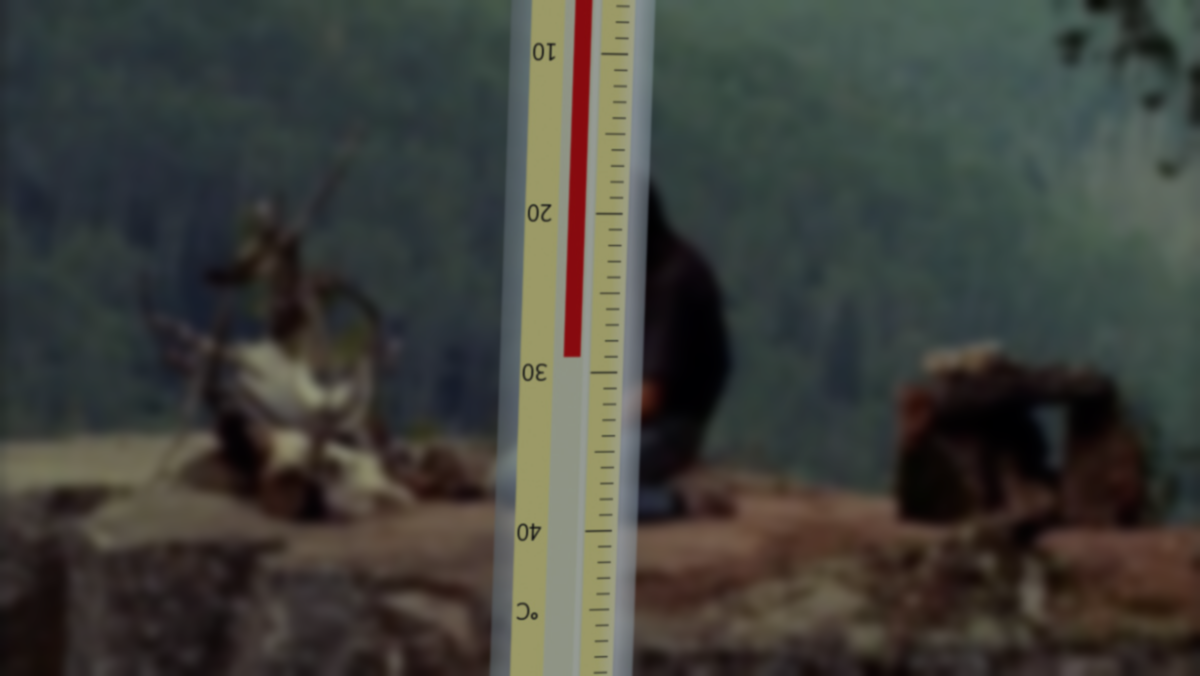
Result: 29 °C
